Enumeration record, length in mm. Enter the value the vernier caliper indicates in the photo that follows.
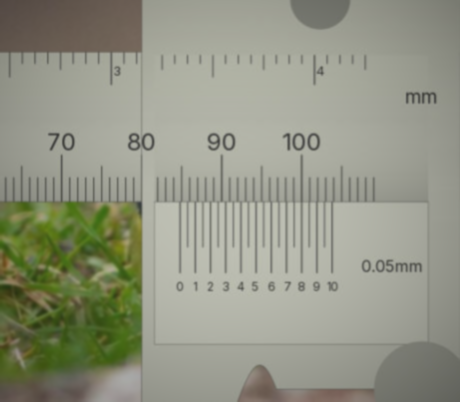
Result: 84.8 mm
